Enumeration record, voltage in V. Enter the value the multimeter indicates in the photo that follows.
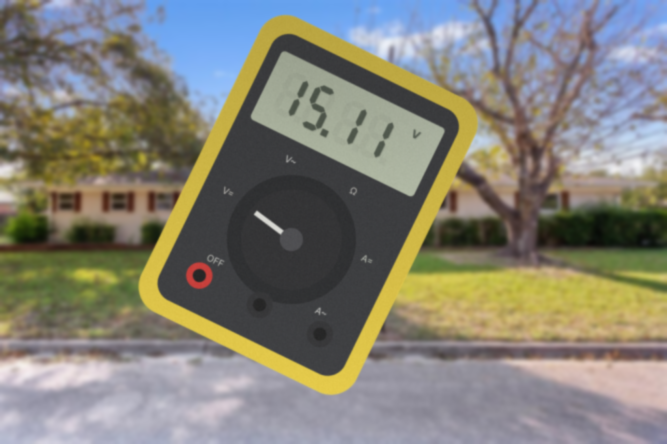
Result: 15.11 V
